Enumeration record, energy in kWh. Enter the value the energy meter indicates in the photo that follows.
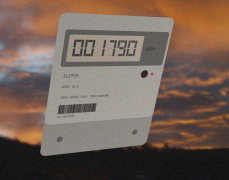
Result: 1790 kWh
